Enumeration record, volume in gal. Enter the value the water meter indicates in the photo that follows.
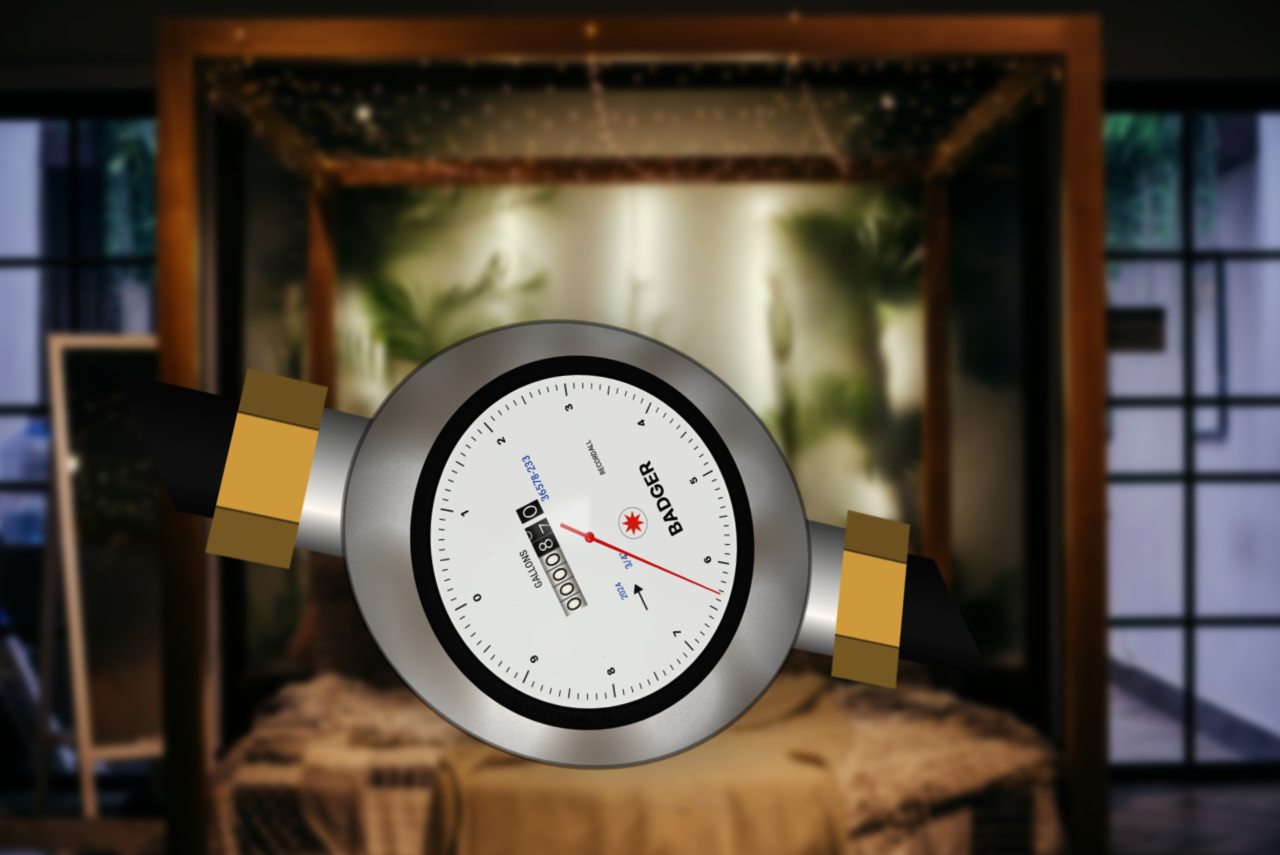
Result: 866.3 gal
